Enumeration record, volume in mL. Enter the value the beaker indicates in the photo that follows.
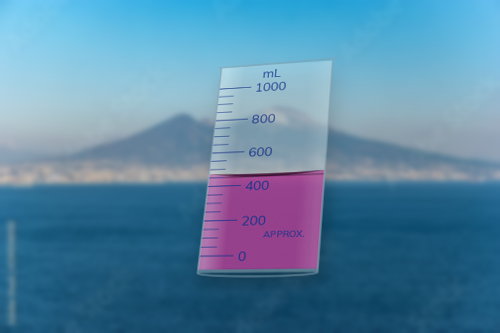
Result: 450 mL
